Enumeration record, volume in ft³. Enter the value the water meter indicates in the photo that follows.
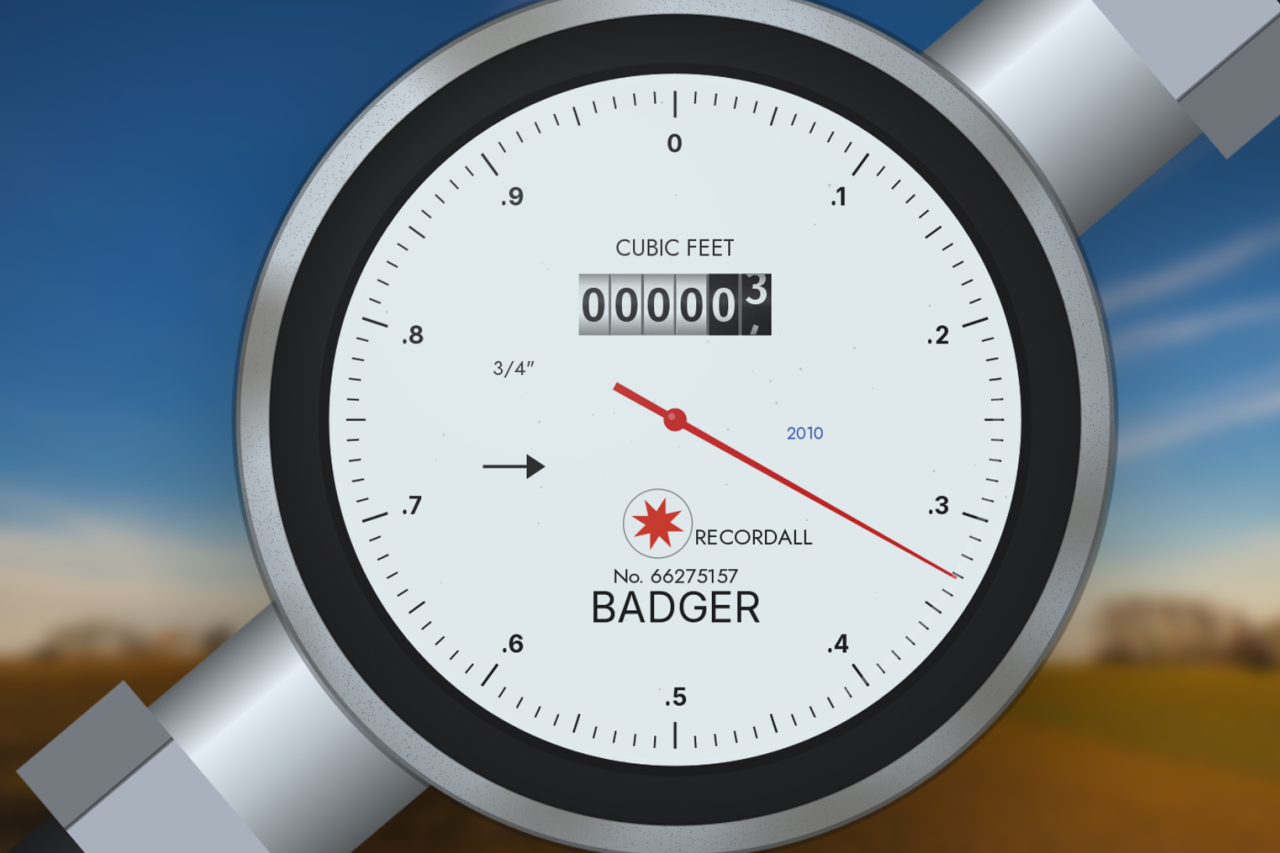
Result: 3.33 ft³
